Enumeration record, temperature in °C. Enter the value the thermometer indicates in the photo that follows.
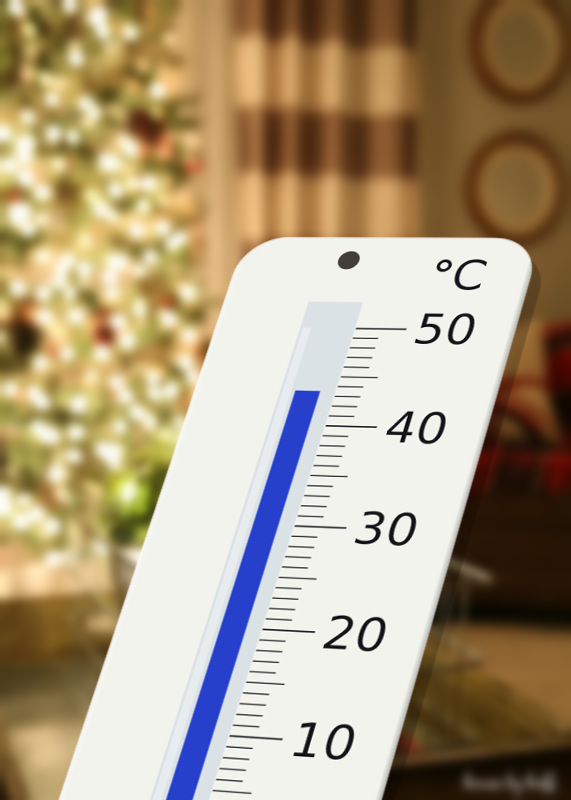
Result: 43.5 °C
